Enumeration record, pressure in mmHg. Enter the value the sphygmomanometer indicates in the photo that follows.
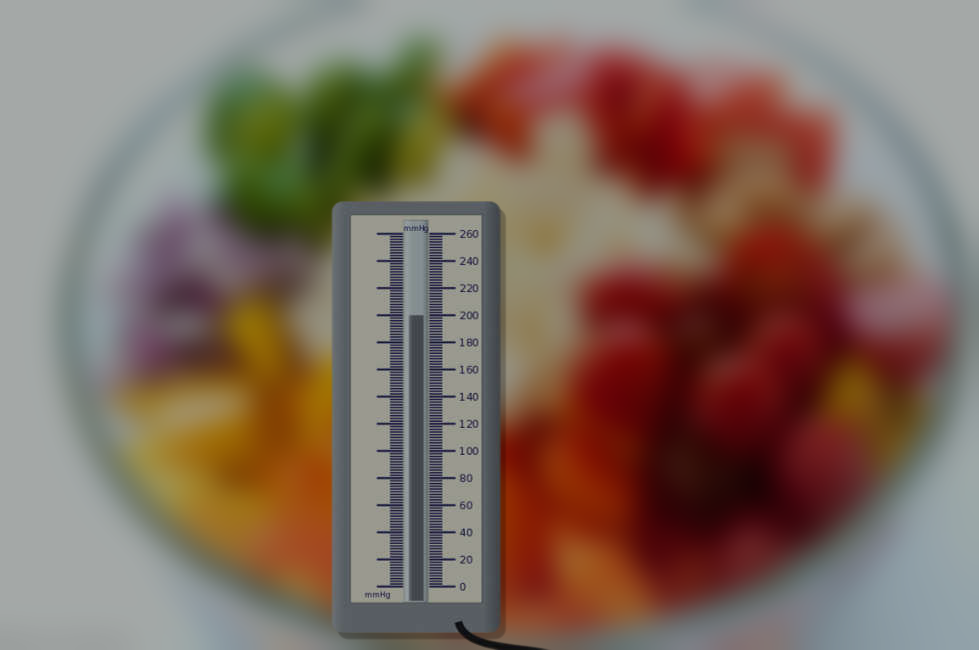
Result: 200 mmHg
